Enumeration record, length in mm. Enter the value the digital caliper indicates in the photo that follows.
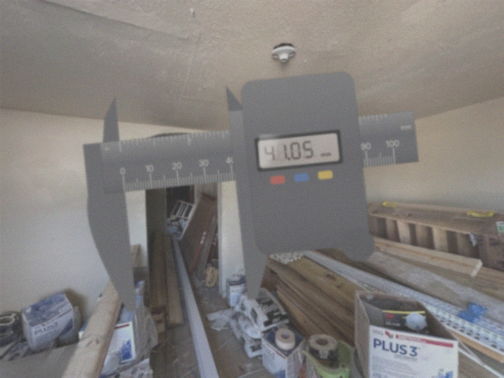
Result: 41.05 mm
